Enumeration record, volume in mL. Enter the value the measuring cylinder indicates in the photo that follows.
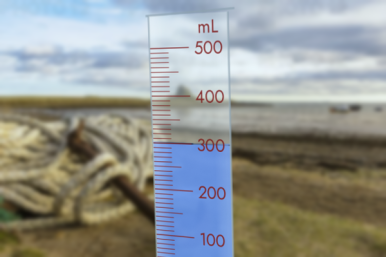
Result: 300 mL
